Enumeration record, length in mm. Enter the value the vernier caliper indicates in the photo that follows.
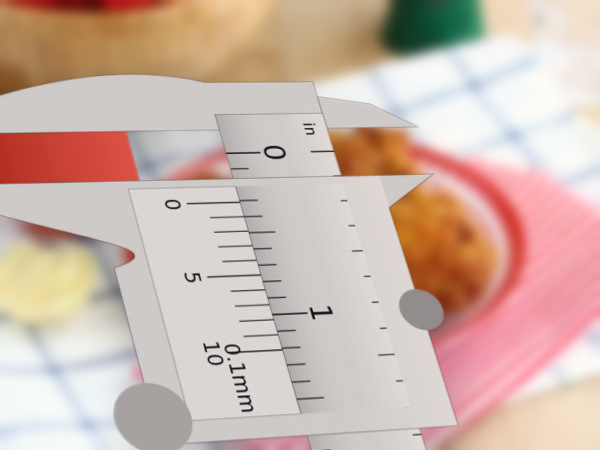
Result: 3.1 mm
